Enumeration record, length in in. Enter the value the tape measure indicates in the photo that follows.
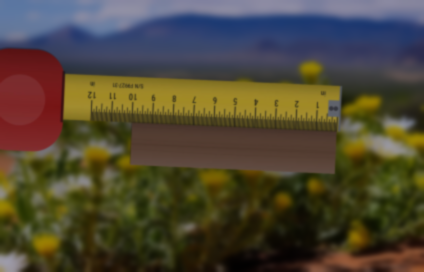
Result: 10 in
